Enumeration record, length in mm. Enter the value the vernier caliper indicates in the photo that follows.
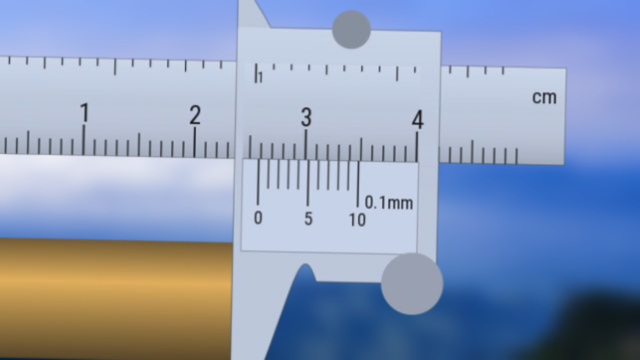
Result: 25.8 mm
